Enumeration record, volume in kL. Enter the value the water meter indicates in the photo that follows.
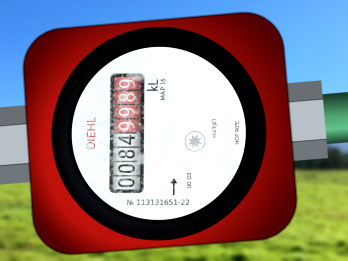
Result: 84.9989 kL
